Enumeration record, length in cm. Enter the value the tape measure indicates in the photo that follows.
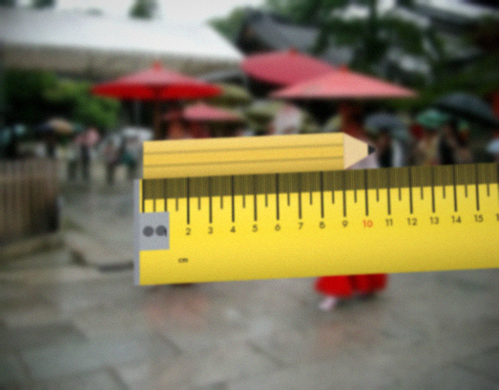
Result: 10.5 cm
